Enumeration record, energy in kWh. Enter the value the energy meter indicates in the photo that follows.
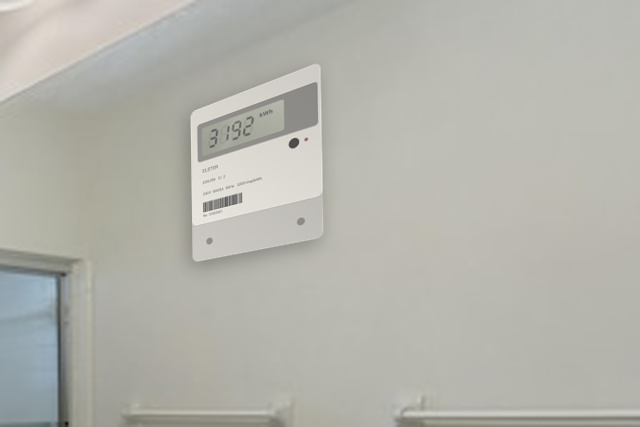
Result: 3192 kWh
